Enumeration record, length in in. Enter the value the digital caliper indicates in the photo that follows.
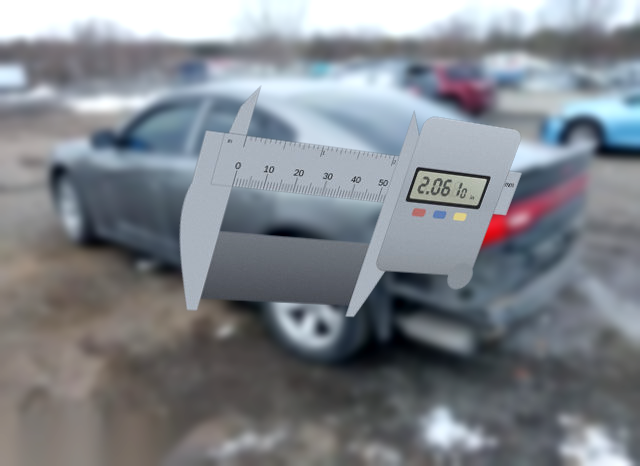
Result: 2.0610 in
